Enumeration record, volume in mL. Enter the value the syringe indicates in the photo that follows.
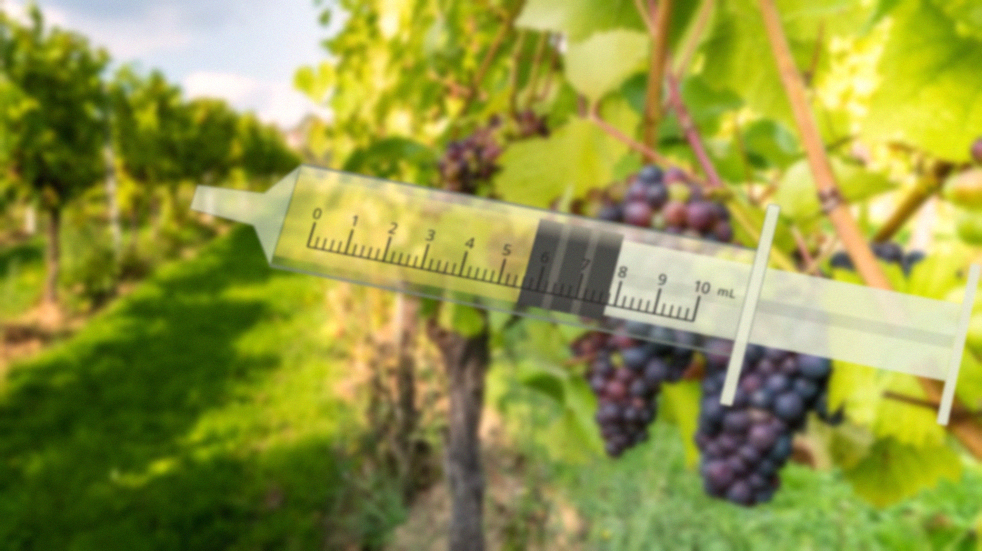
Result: 5.6 mL
